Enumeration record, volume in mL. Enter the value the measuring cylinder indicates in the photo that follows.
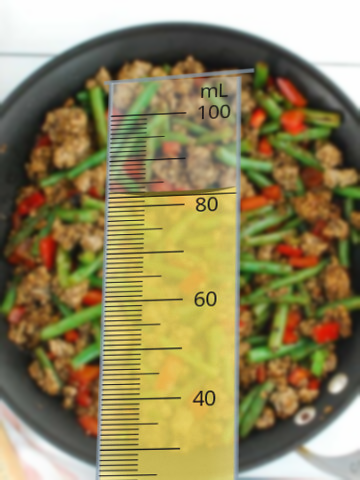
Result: 82 mL
